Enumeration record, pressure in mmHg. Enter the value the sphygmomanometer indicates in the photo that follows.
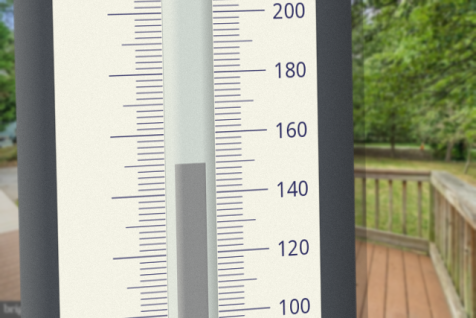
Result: 150 mmHg
